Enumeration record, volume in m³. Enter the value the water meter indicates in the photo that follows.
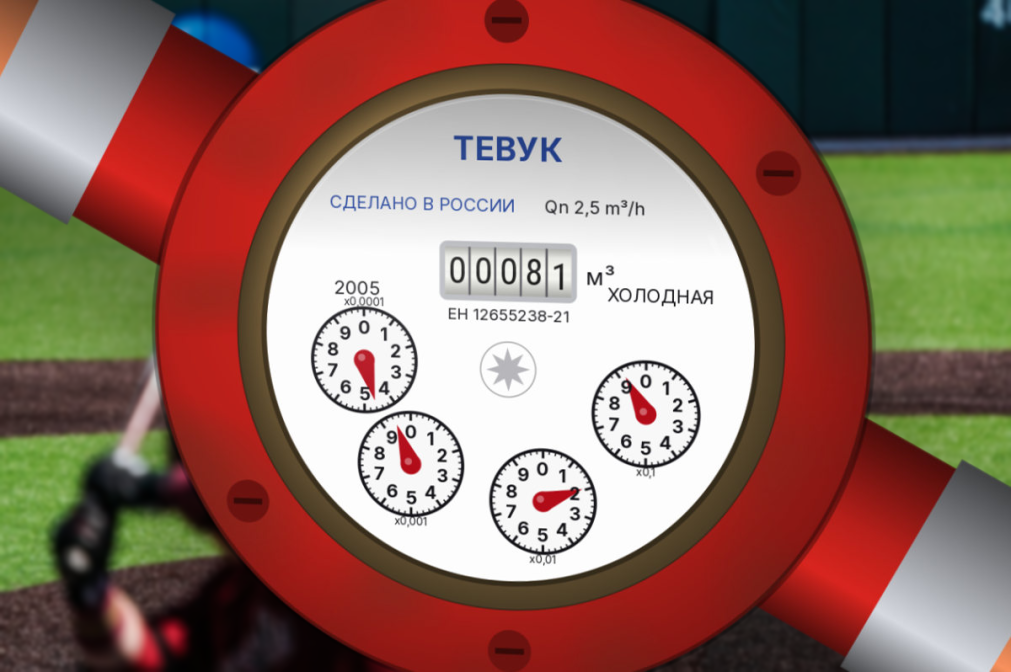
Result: 80.9194 m³
